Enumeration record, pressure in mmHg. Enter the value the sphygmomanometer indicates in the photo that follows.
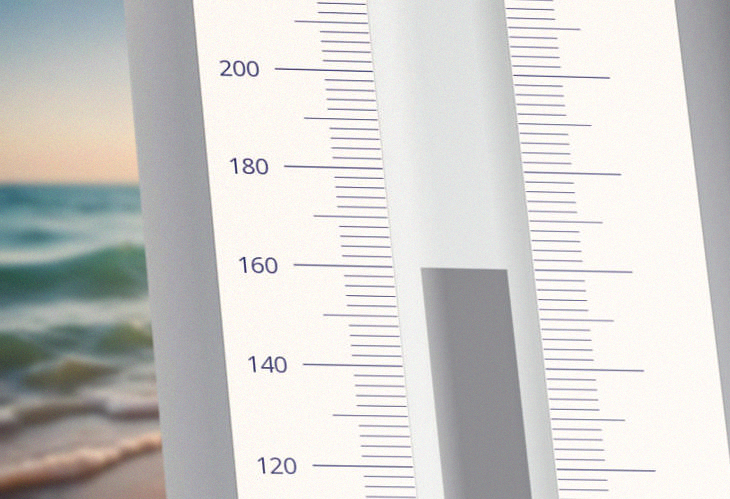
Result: 160 mmHg
